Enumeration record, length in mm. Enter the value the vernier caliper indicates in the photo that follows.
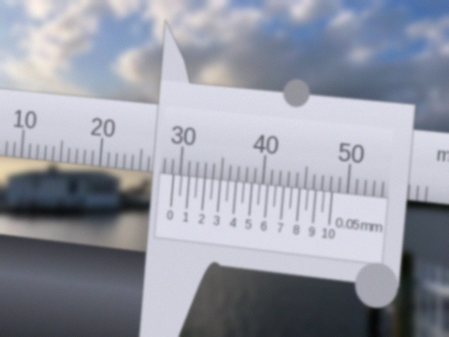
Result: 29.2 mm
